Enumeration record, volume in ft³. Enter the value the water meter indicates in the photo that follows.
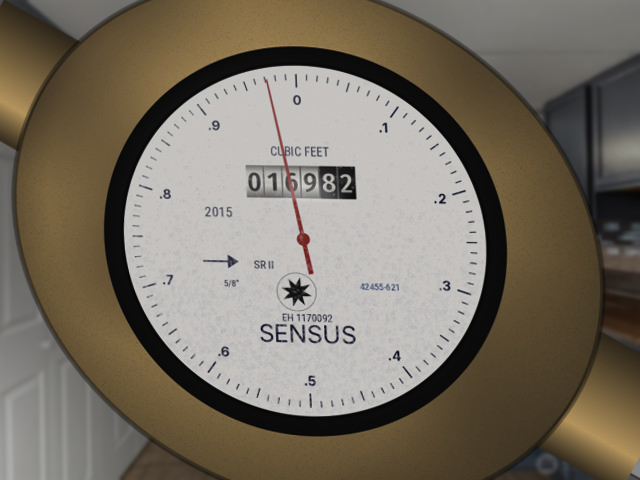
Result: 16981.97 ft³
